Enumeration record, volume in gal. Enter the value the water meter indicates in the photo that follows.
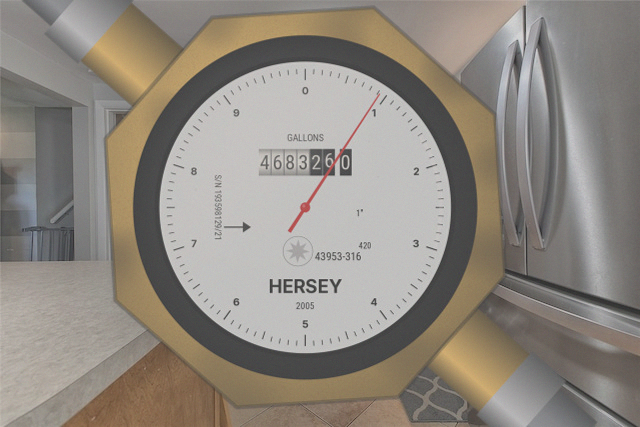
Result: 4683260.9 gal
